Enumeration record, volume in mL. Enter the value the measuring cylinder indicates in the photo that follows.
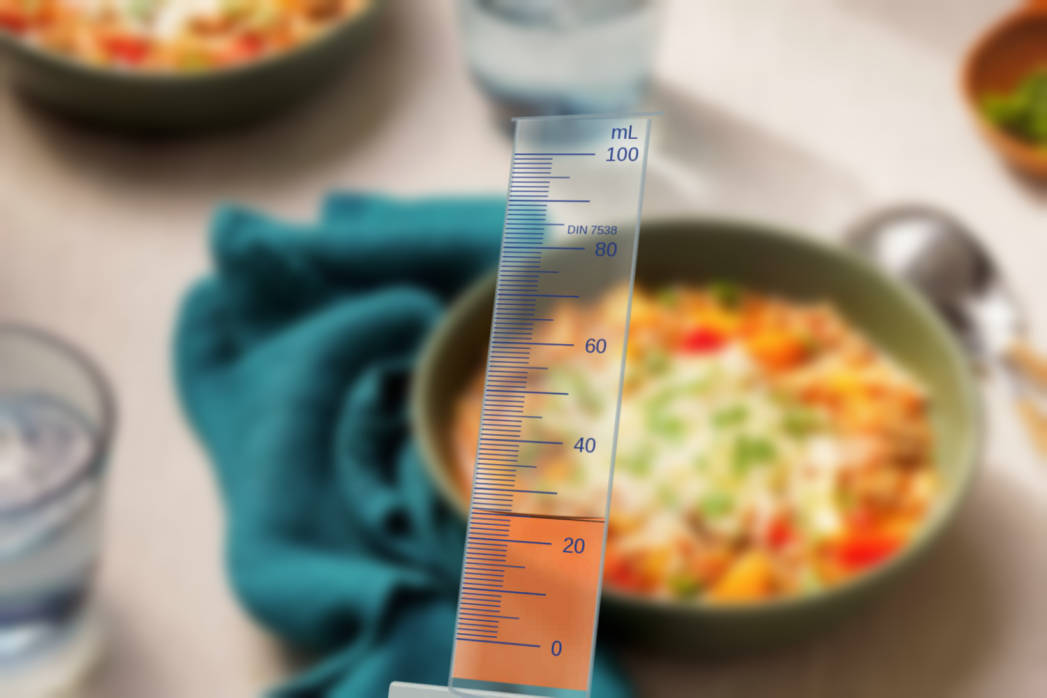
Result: 25 mL
